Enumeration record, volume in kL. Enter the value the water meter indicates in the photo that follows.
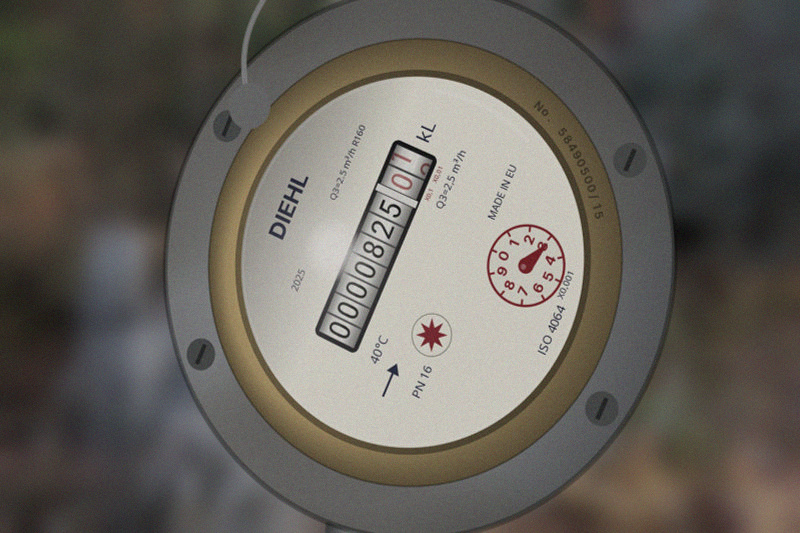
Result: 825.013 kL
